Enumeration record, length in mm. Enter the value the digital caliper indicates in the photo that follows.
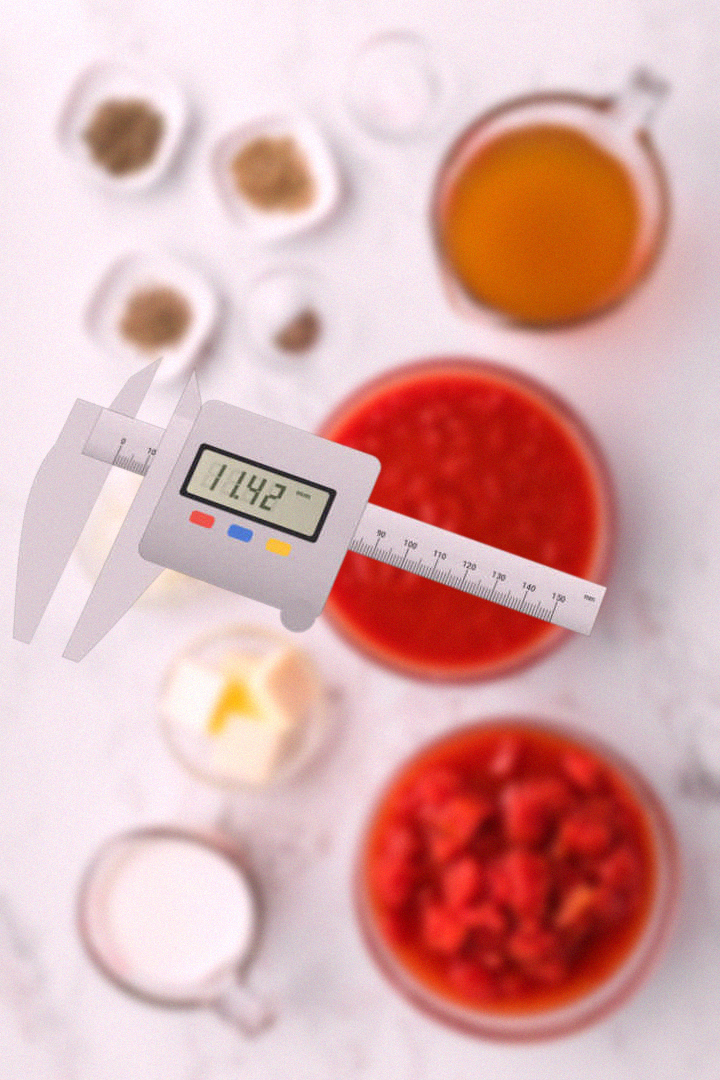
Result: 11.42 mm
